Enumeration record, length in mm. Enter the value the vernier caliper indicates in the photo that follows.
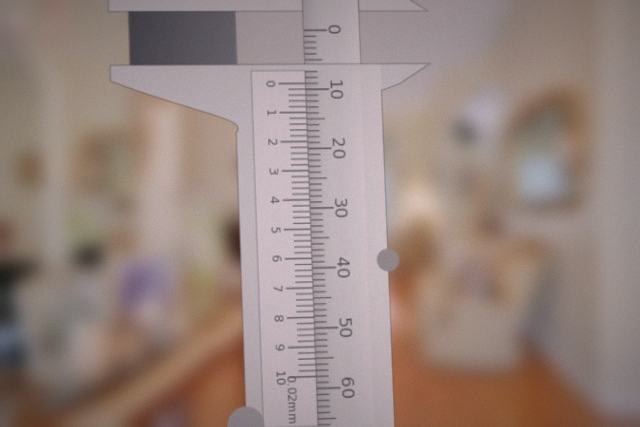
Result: 9.0 mm
